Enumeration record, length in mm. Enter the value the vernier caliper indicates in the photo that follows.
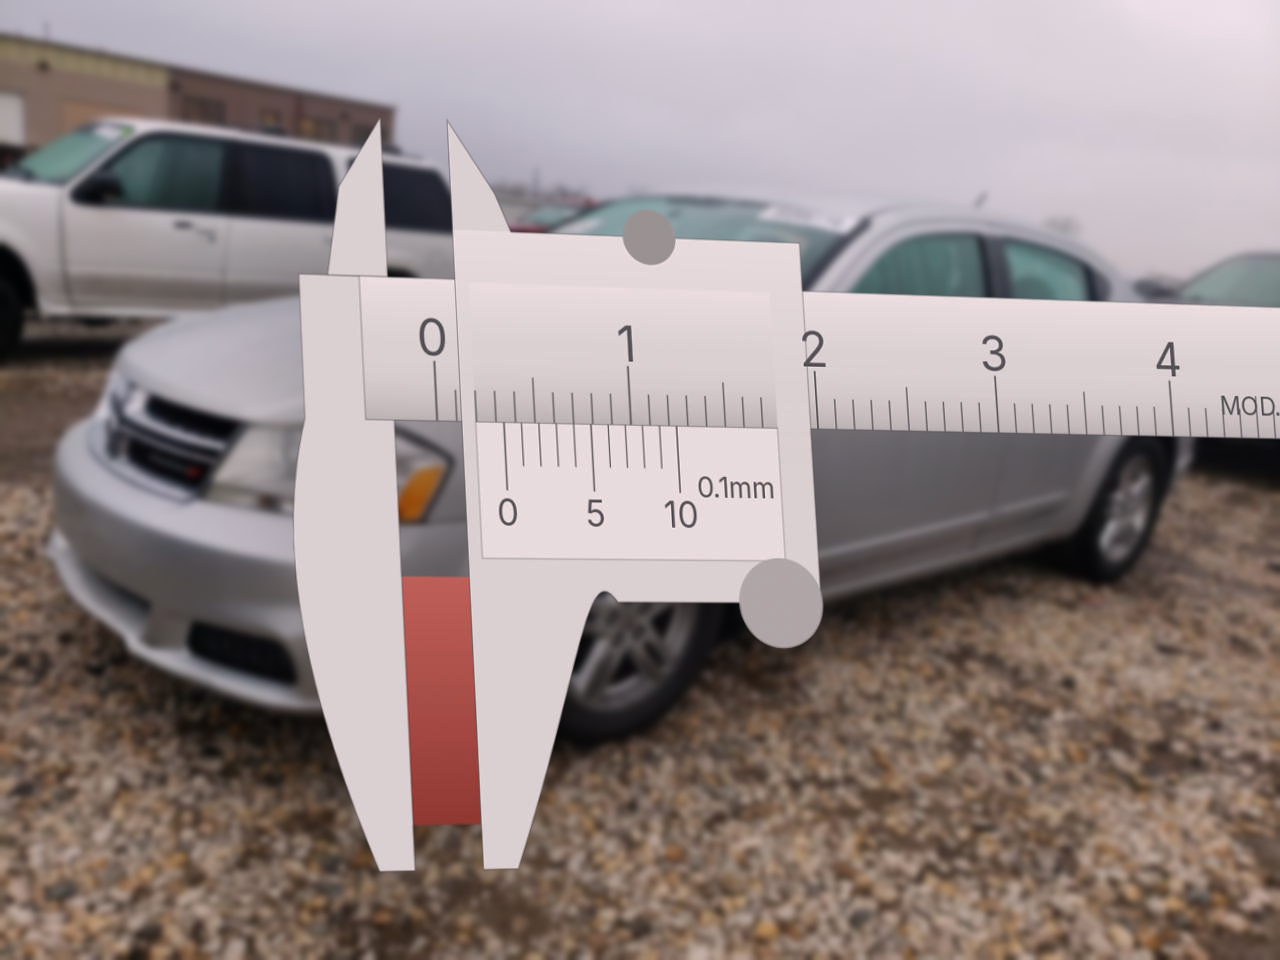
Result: 3.4 mm
